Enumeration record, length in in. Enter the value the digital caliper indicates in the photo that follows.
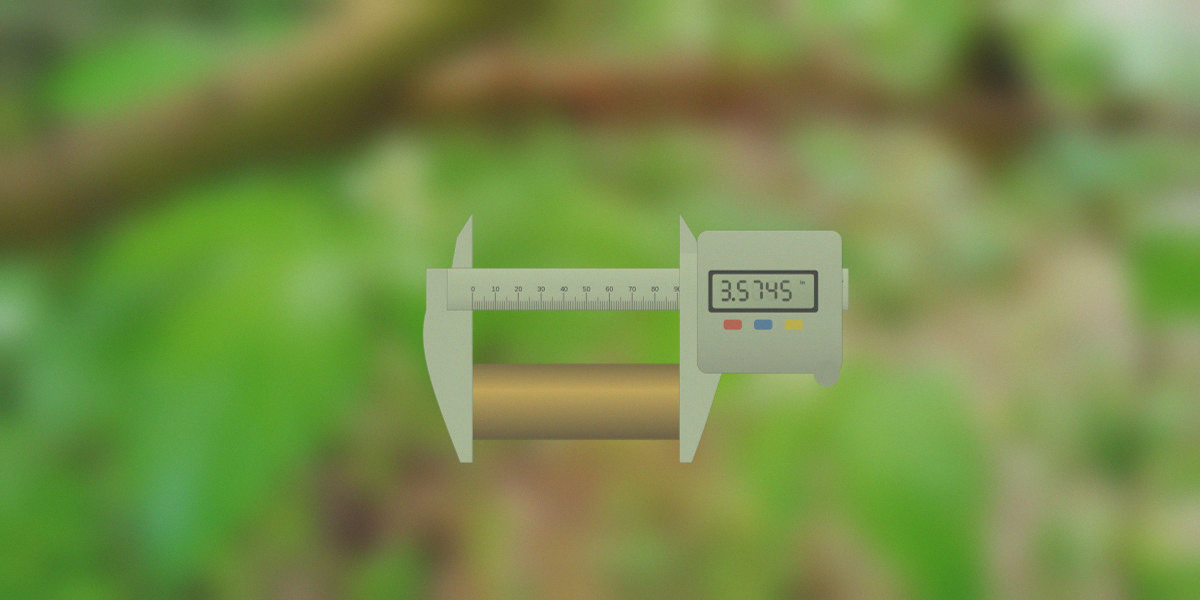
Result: 3.5745 in
